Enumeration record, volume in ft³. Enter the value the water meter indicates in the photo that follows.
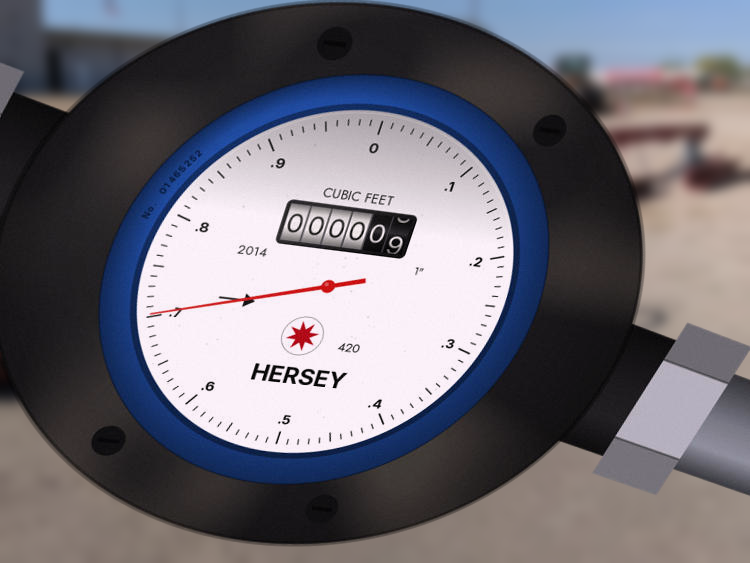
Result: 8.70 ft³
